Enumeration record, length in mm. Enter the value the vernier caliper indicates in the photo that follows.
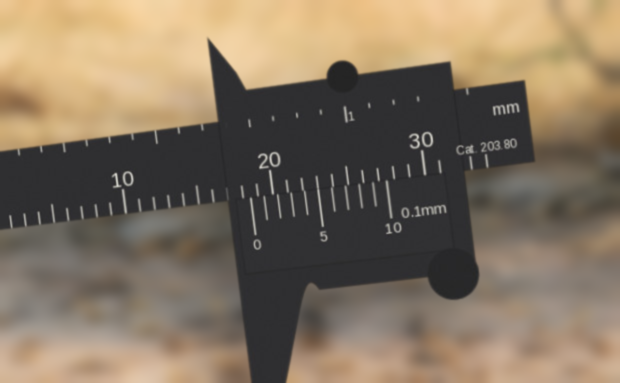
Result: 18.5 mm
